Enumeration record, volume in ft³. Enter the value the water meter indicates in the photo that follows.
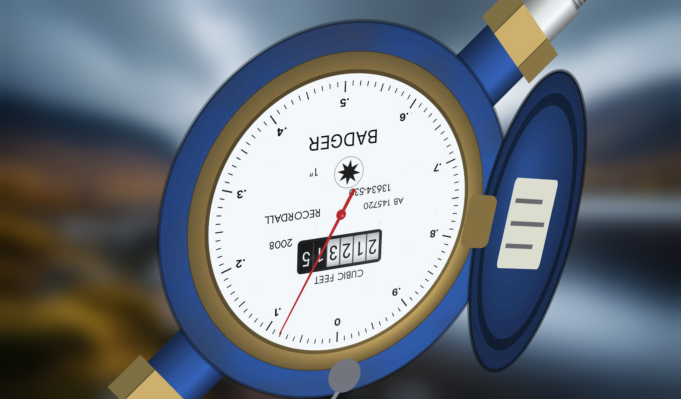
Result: 212315.08 ft³
